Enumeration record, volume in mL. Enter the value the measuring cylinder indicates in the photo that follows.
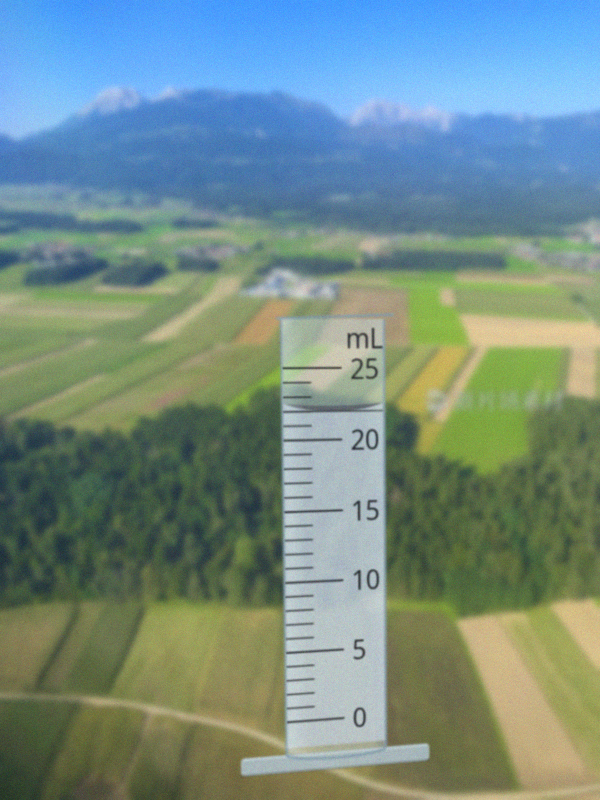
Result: 22 mL
